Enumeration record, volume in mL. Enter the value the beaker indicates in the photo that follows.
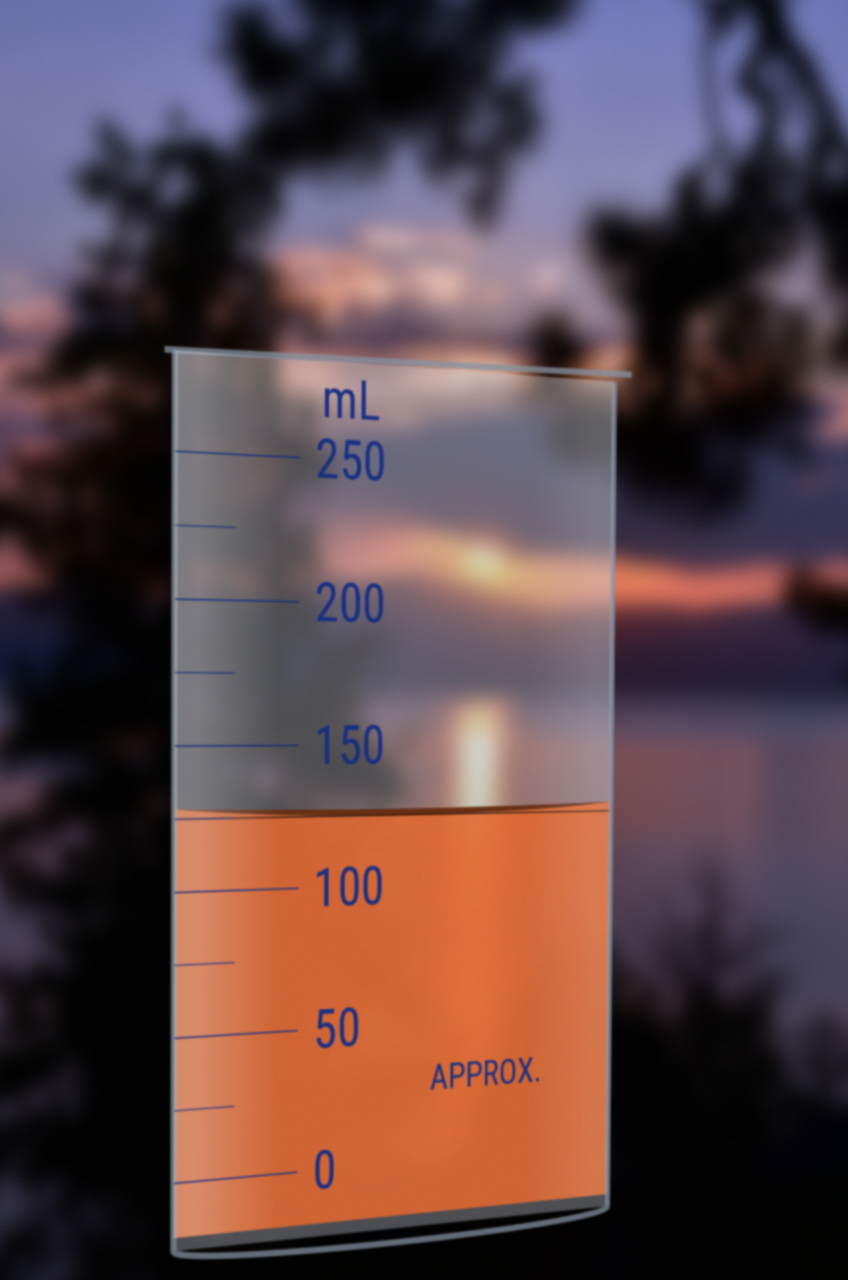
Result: 125 mL
